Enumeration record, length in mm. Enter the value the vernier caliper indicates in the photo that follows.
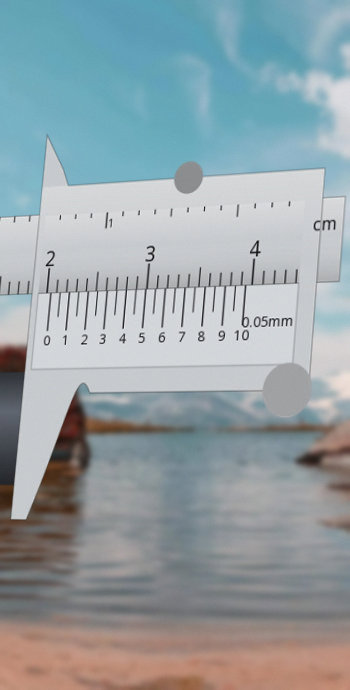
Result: 20.4 mm
